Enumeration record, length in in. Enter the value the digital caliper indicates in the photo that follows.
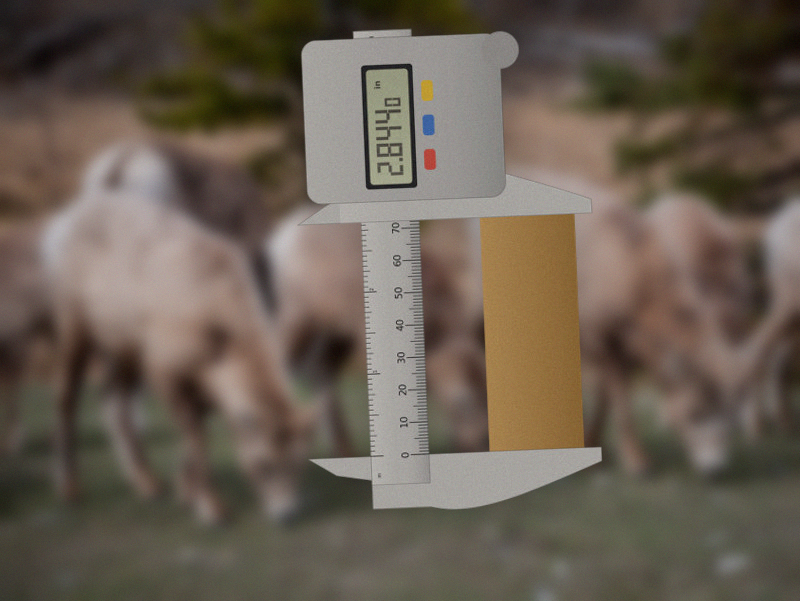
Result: 2.8440 in
